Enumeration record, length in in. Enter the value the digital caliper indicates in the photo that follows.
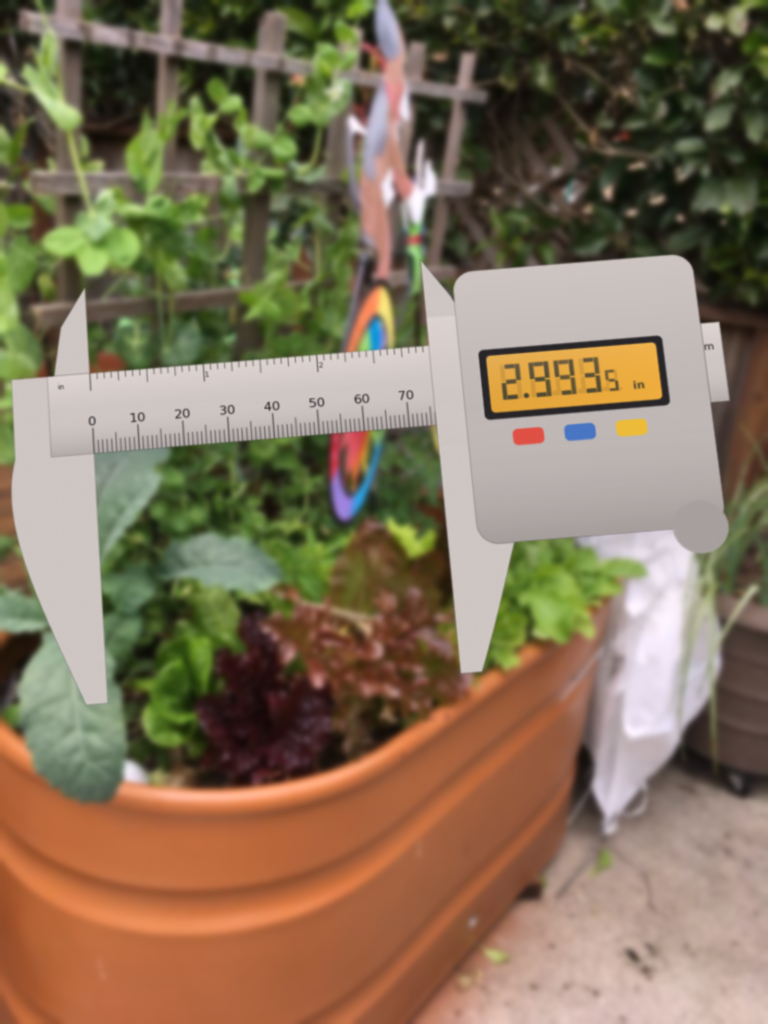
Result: 2.9935 in
